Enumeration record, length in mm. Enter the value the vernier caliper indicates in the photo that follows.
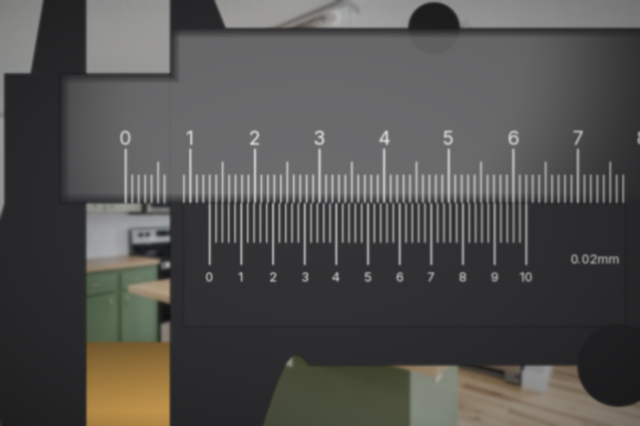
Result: 13.0 mm
